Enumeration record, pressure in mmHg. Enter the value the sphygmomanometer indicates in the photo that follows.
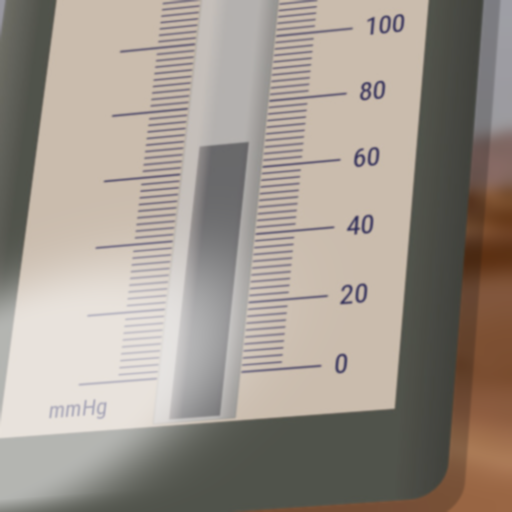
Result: 68 mmHg
